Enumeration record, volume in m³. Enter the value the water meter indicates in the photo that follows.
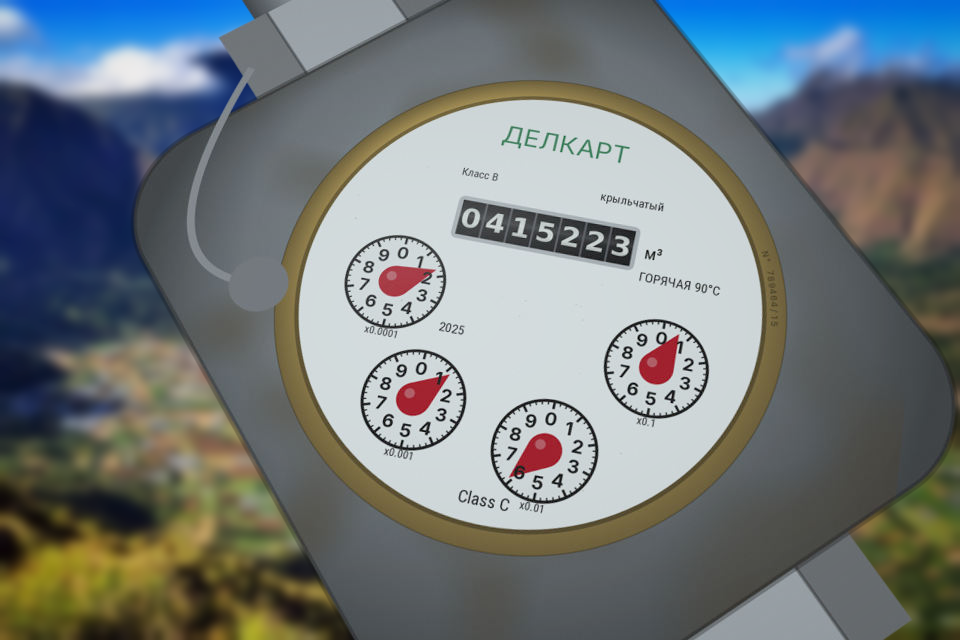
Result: 415223.0611 m³
